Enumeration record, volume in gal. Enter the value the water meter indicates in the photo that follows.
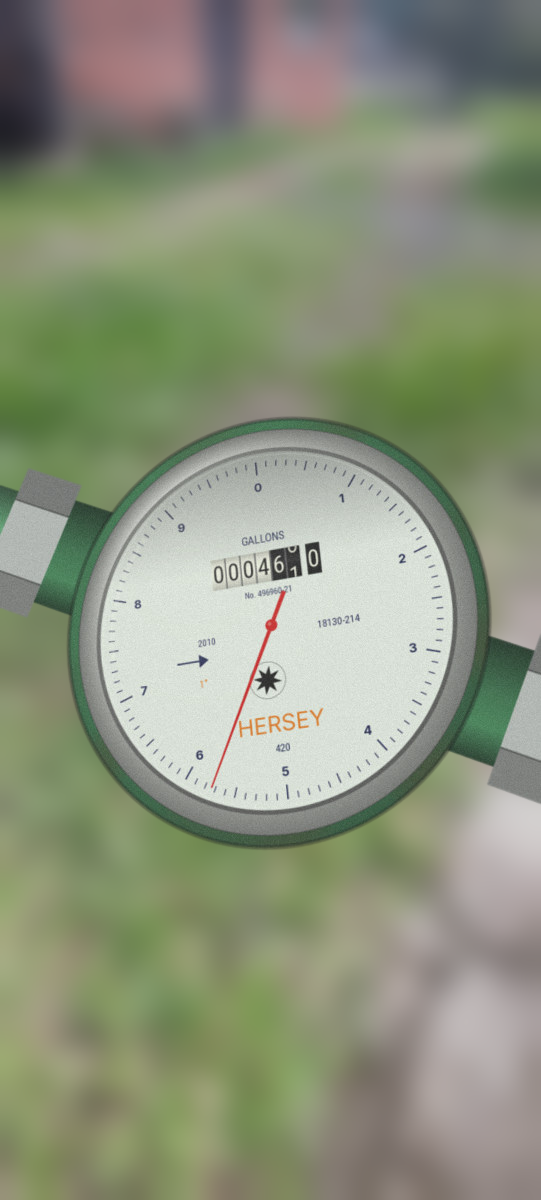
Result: 4605.7 gal
